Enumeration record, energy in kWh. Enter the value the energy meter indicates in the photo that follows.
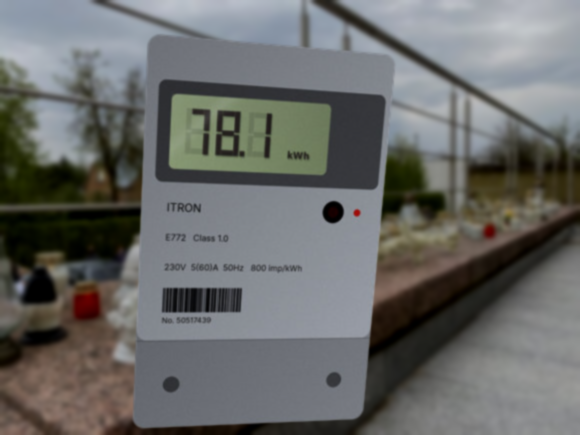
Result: 78.1 kWh
